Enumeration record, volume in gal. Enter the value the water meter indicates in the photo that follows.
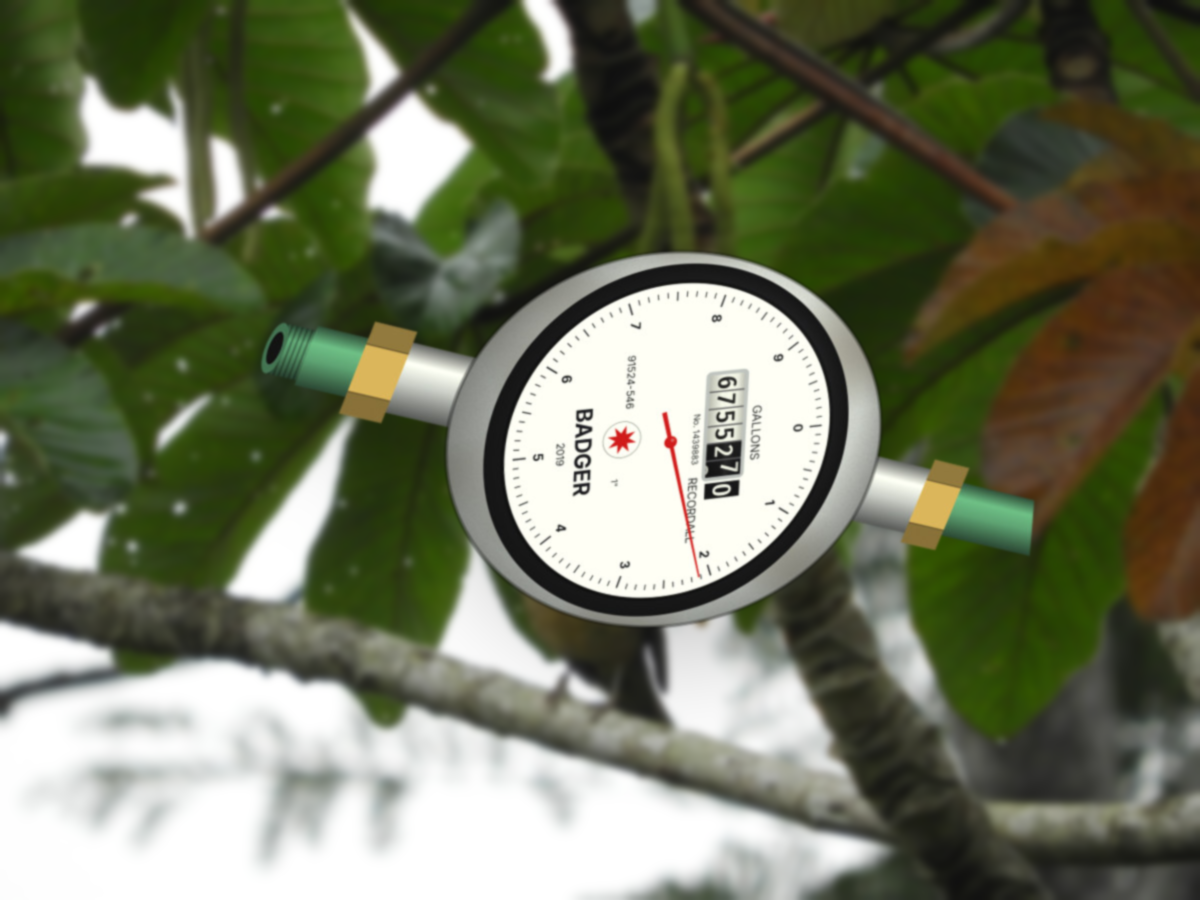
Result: 6755272.1 gal
